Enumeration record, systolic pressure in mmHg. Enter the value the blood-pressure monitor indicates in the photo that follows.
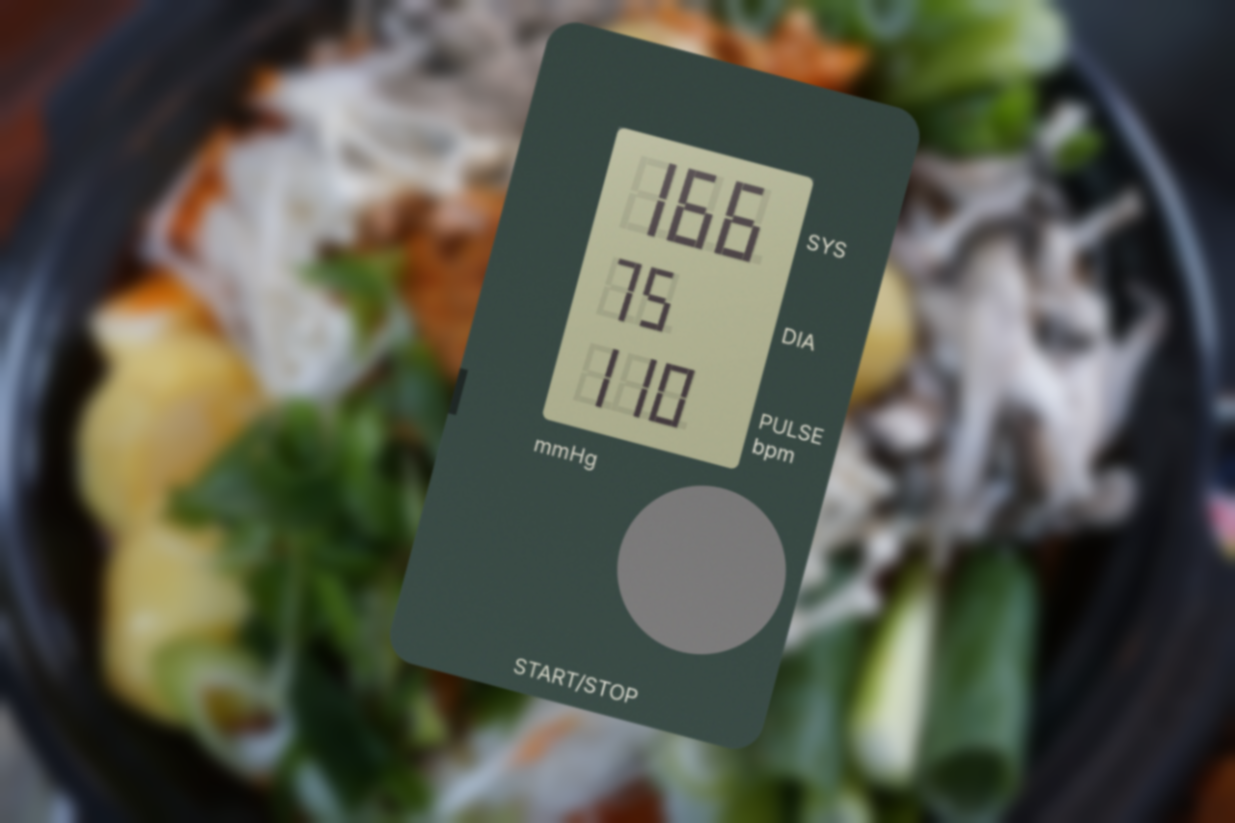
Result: 166 mmHg
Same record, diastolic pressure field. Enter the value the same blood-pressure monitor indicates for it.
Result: 75 mmHg
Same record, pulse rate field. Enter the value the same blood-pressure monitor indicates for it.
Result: 110 bpm
